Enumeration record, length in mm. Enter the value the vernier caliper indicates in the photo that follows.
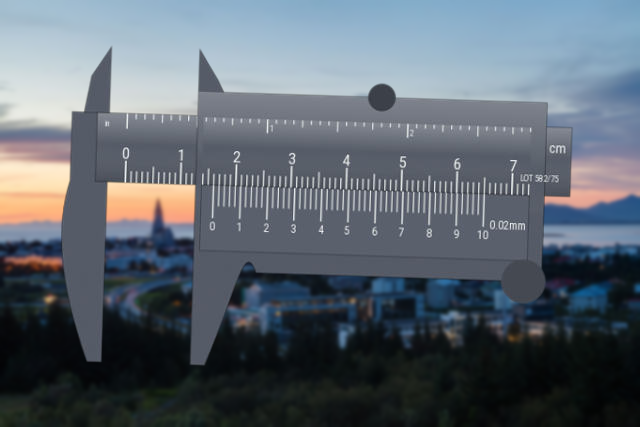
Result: 16.0 mm
